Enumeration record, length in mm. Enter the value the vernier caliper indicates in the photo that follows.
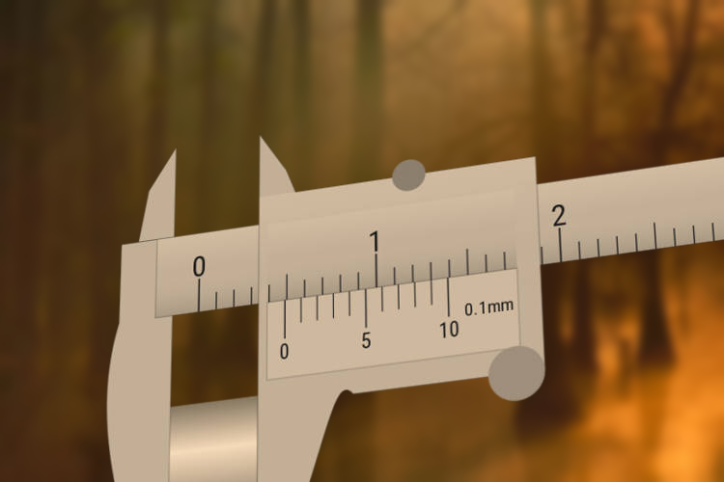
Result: 4.9 mm
